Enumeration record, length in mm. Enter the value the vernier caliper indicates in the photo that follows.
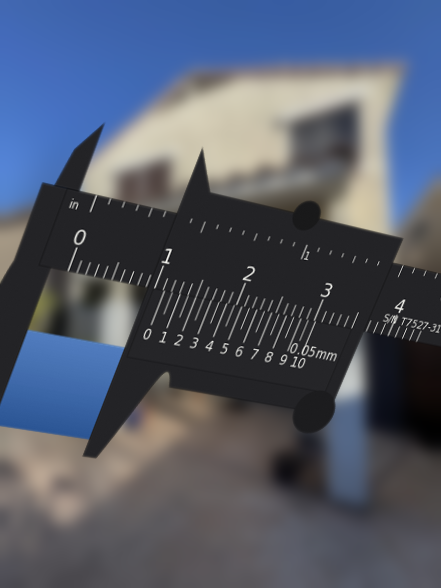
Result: 11.2 mm
